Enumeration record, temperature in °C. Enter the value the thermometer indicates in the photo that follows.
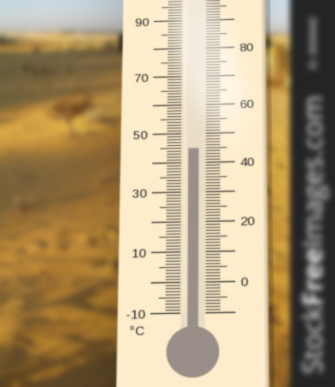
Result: 45 °C
